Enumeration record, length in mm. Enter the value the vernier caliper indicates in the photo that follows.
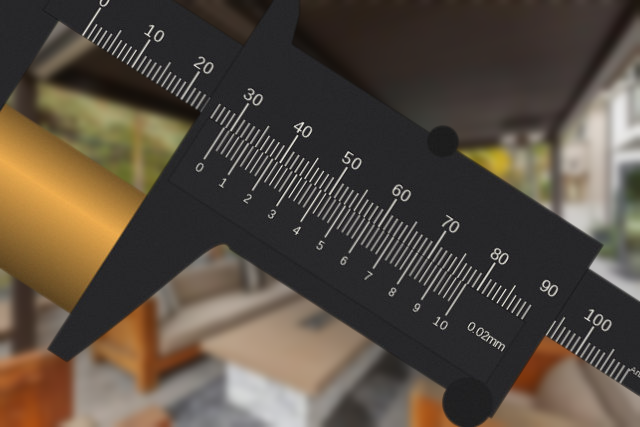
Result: 28.8 mm
